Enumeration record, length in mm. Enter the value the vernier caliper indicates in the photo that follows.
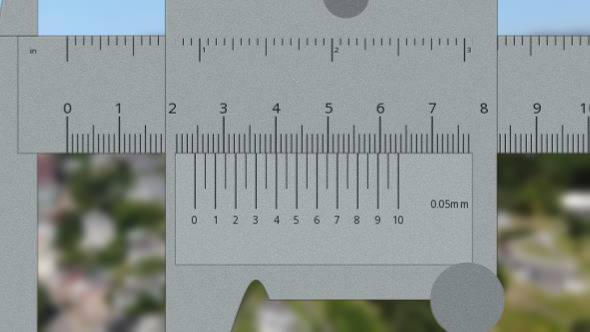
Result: 24.5 mm
